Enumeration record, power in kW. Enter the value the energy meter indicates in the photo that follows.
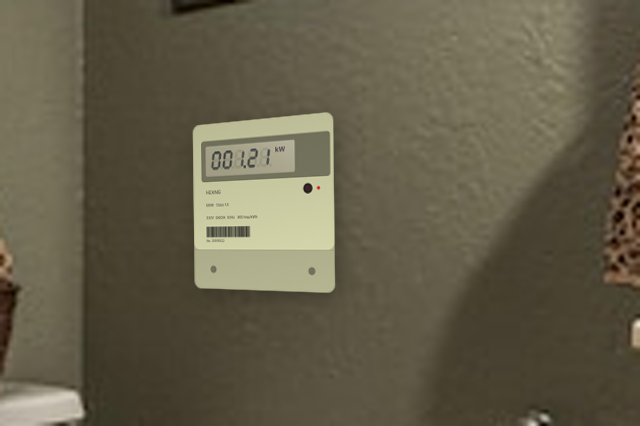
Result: 1.21 kW
